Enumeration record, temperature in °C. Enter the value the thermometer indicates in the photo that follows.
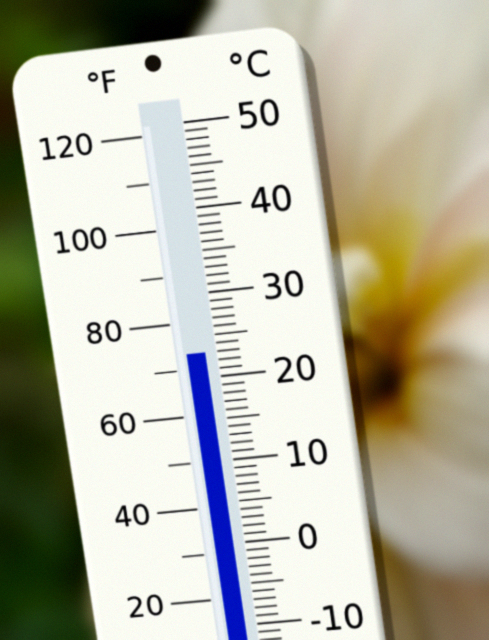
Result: 23 °C
